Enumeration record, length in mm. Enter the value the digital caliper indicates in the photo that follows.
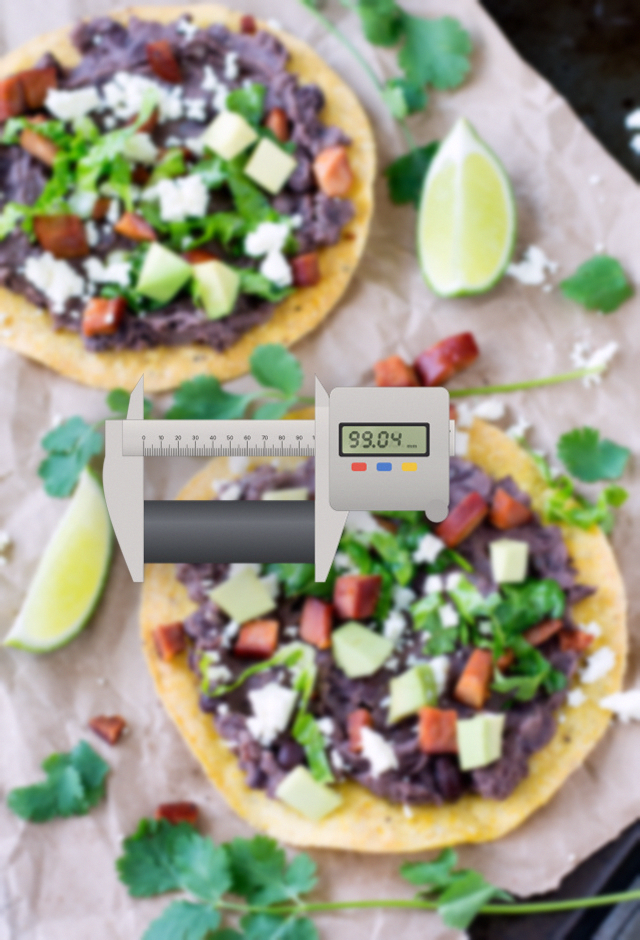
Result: 99.04 mm
